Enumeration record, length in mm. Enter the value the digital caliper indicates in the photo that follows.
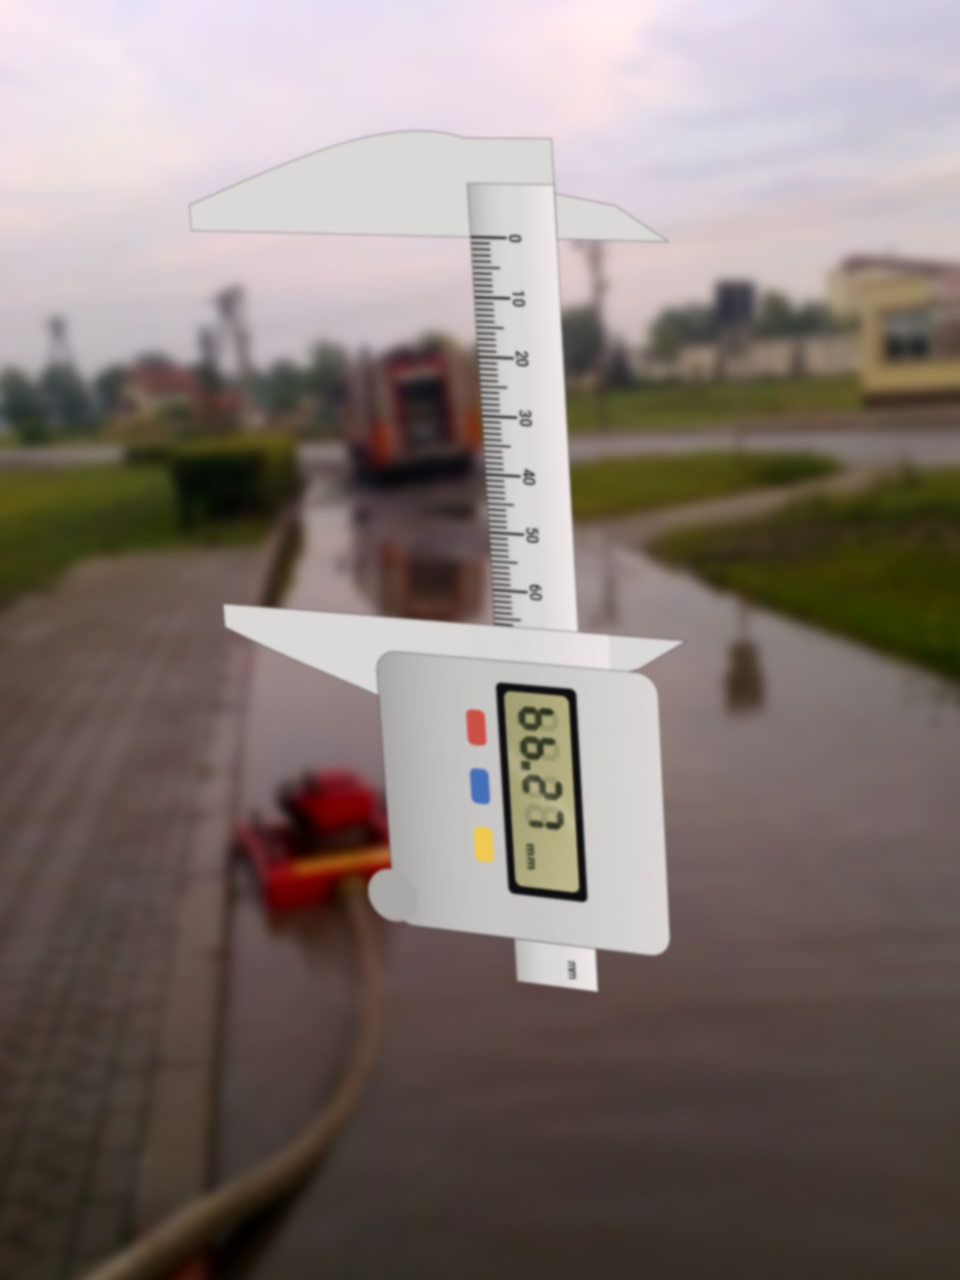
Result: 66.27 mm
